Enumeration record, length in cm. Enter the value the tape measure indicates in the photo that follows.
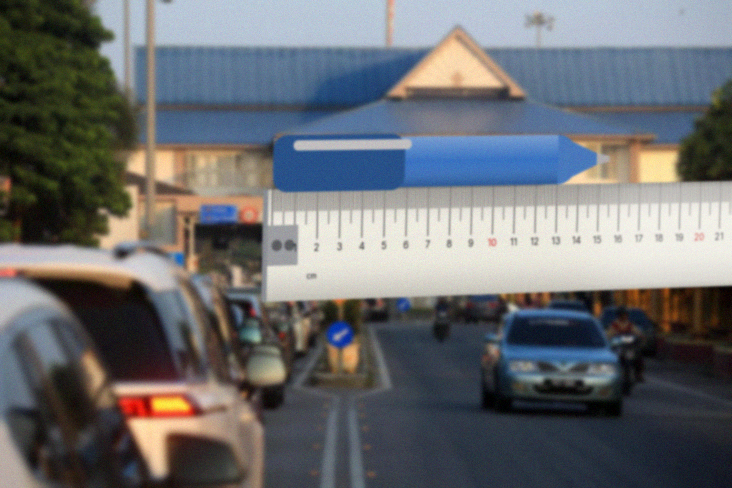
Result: 15.5 cm
